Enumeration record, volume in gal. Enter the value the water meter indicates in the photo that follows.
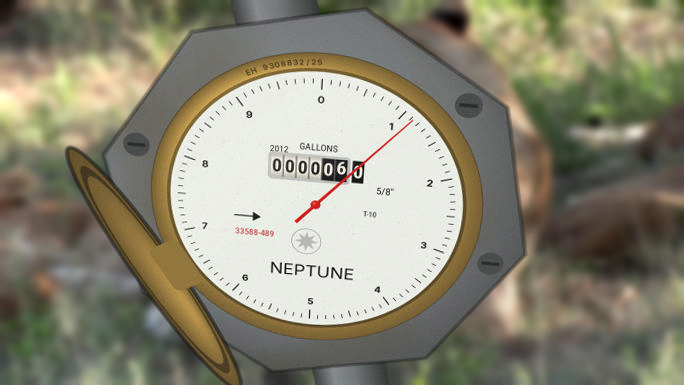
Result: 61.1 gal
